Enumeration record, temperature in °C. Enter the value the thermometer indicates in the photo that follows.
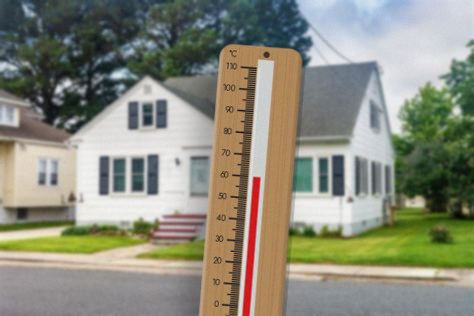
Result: 60 °C
